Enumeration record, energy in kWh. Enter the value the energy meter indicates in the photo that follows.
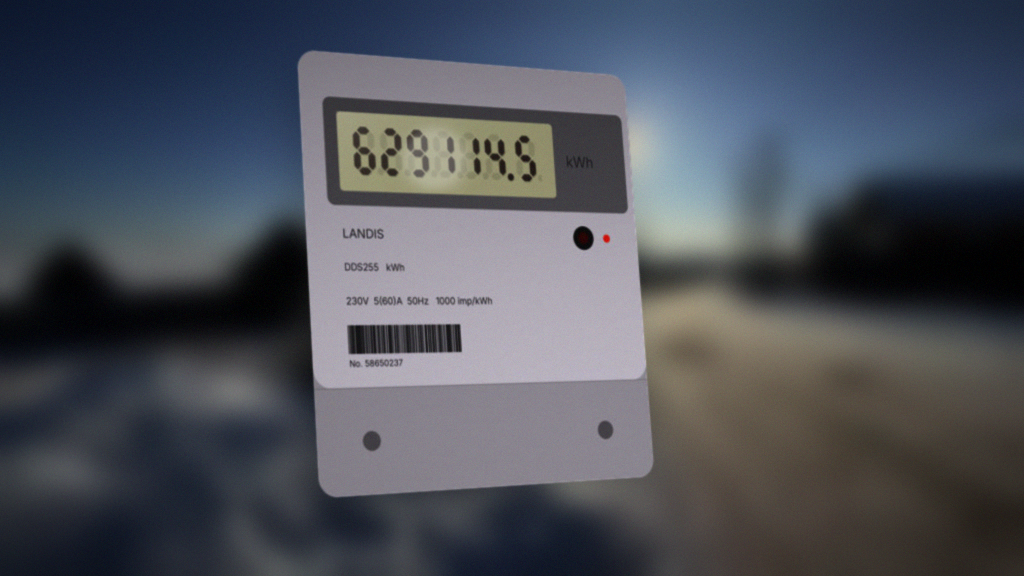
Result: 629114.5 kWh
